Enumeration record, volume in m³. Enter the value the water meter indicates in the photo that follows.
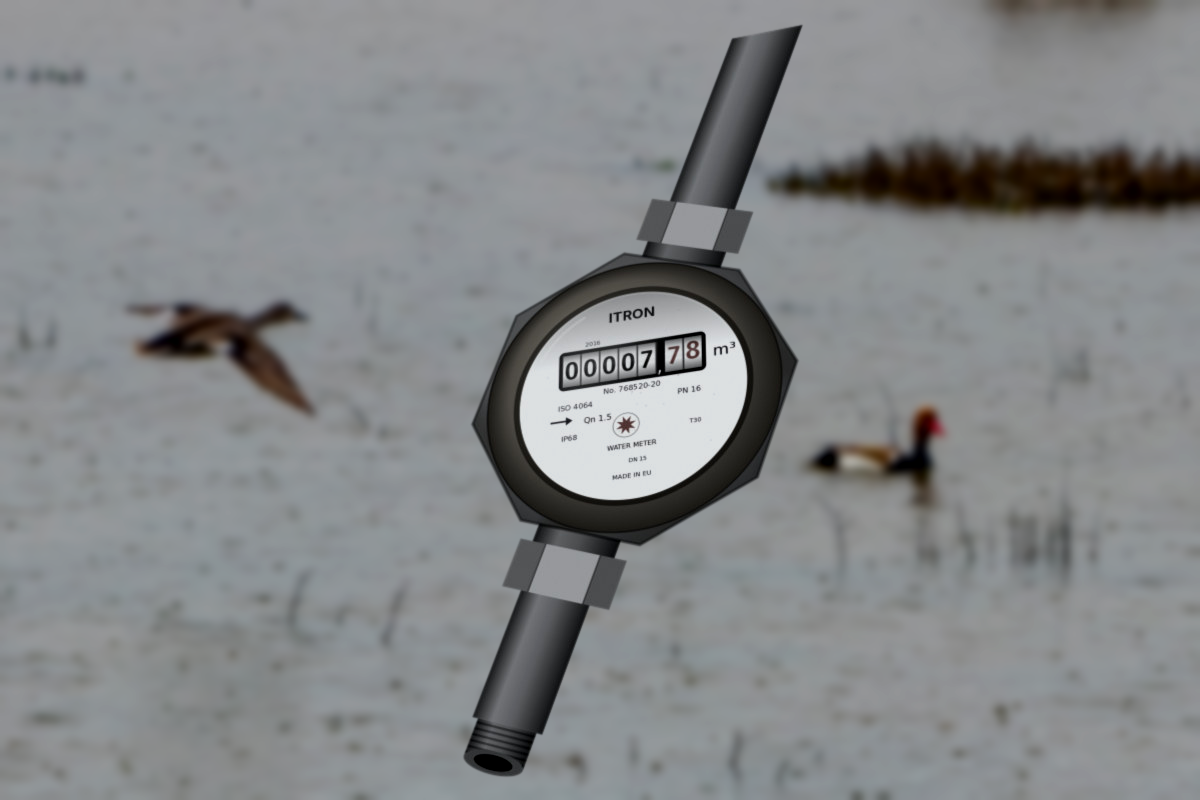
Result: 7.78 m³
